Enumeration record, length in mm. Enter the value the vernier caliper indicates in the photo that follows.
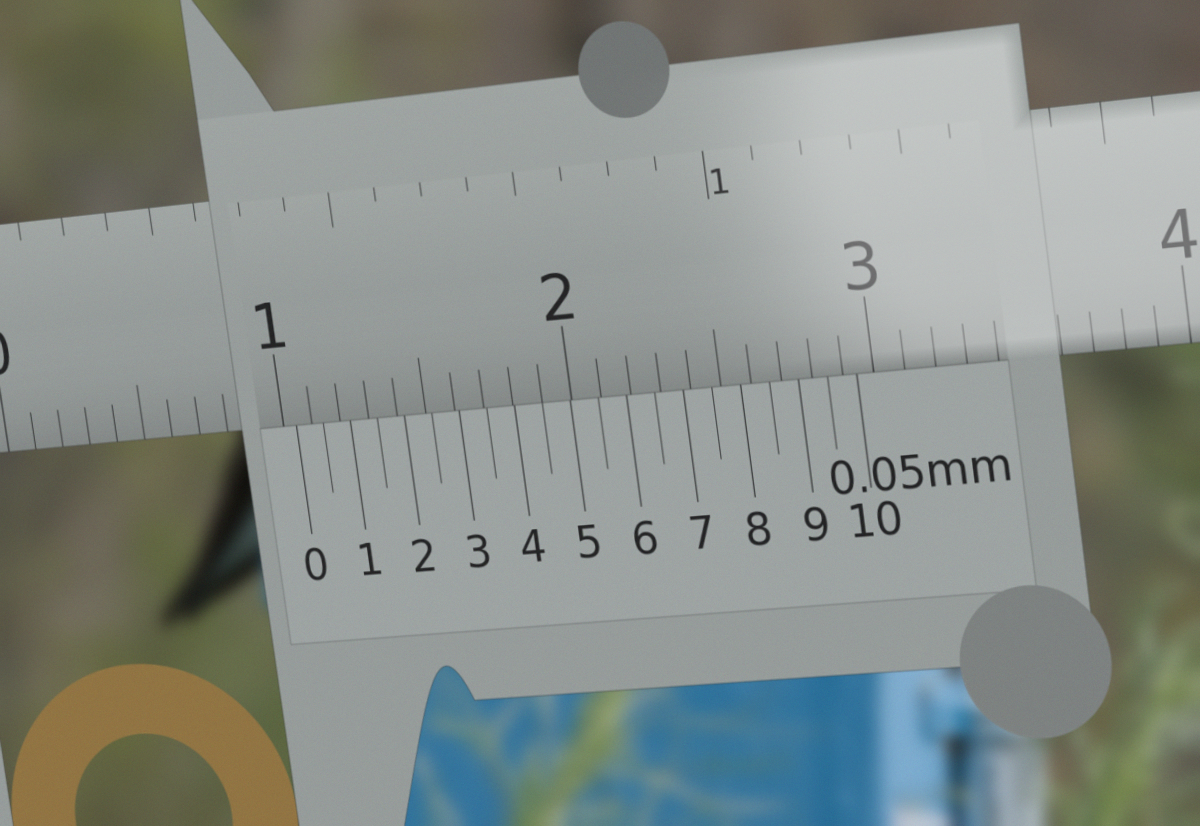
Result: 10.45 mm
